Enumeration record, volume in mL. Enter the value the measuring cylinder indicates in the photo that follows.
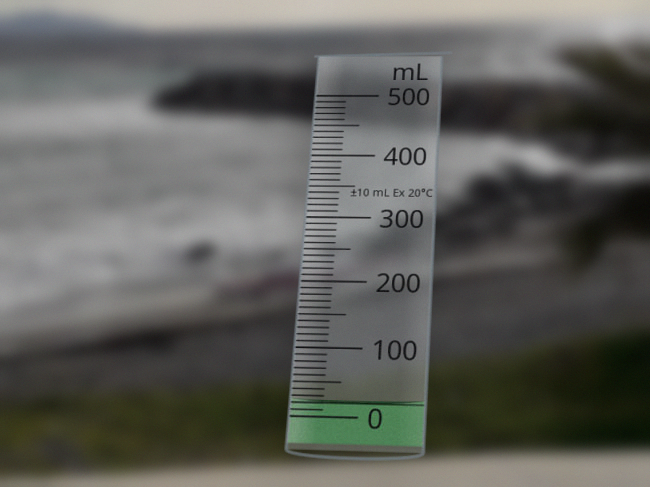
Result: 20 mL
